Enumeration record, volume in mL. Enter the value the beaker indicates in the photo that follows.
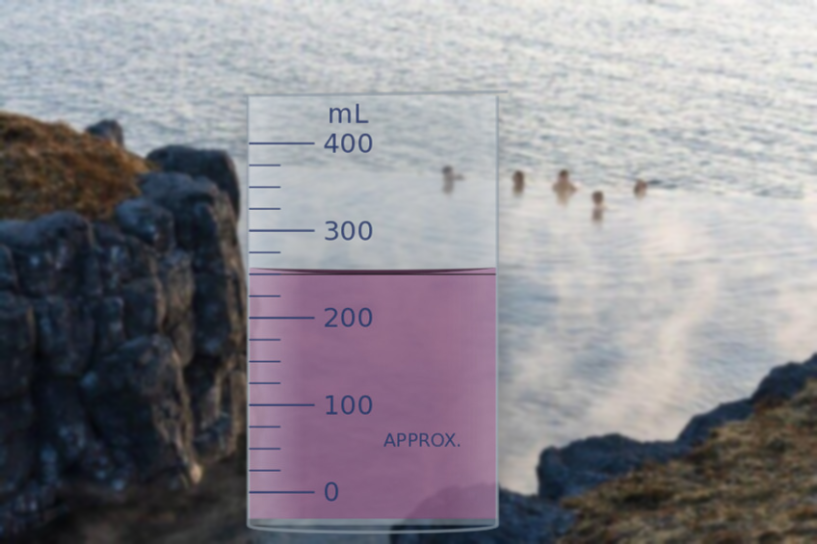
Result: 250 mL
